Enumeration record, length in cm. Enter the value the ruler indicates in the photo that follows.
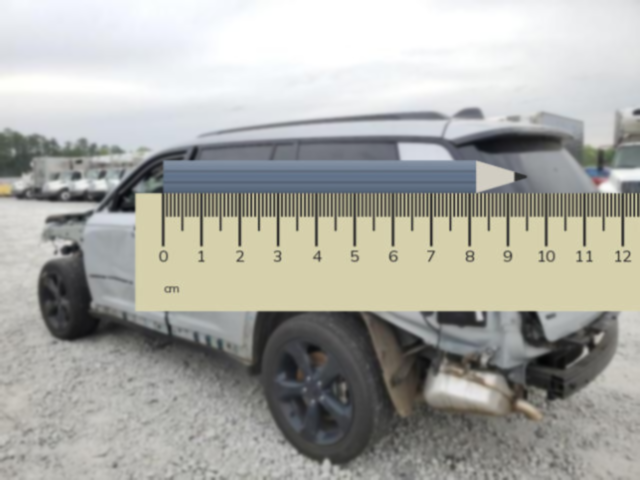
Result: 9.5 cm
